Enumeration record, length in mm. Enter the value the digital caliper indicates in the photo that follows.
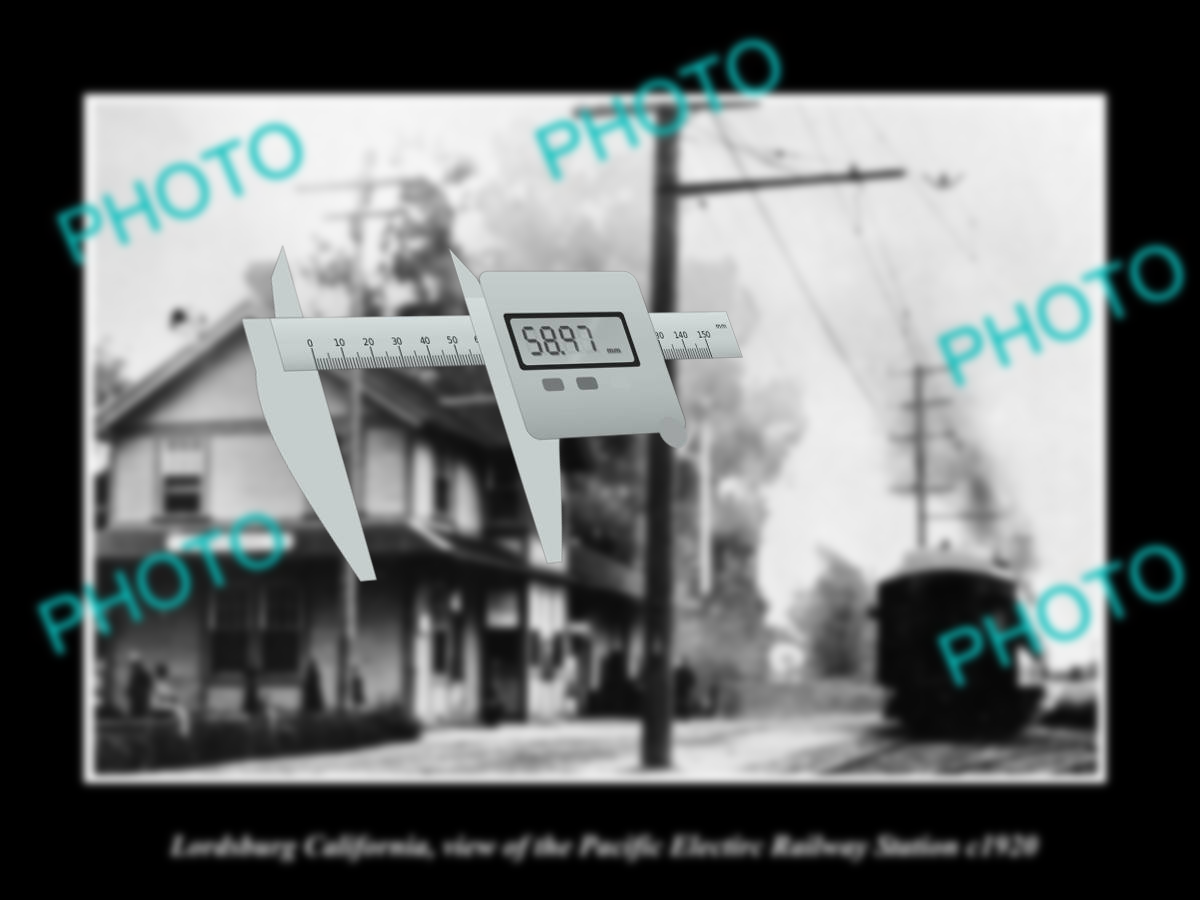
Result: 58.97 mm
